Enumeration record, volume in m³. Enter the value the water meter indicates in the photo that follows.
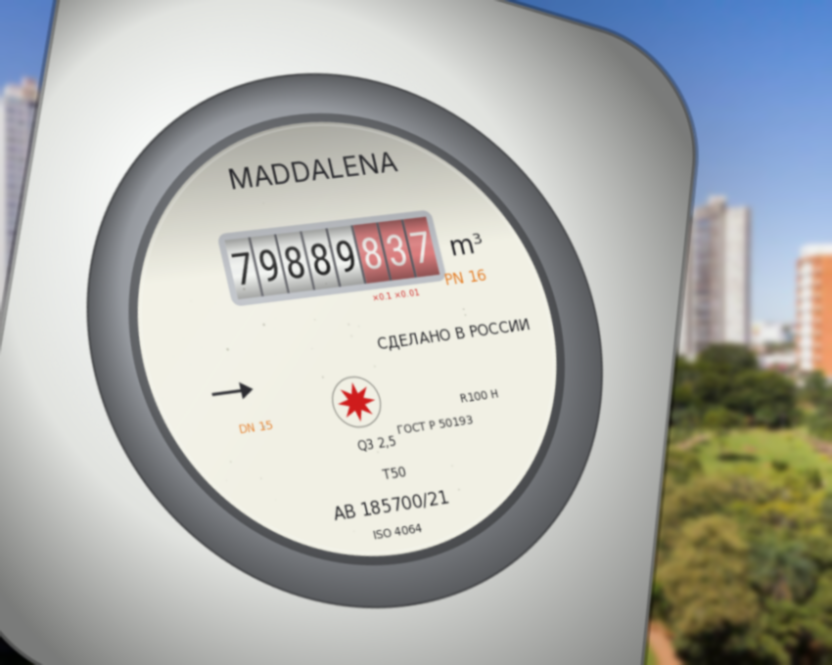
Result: 79889.837 m³
